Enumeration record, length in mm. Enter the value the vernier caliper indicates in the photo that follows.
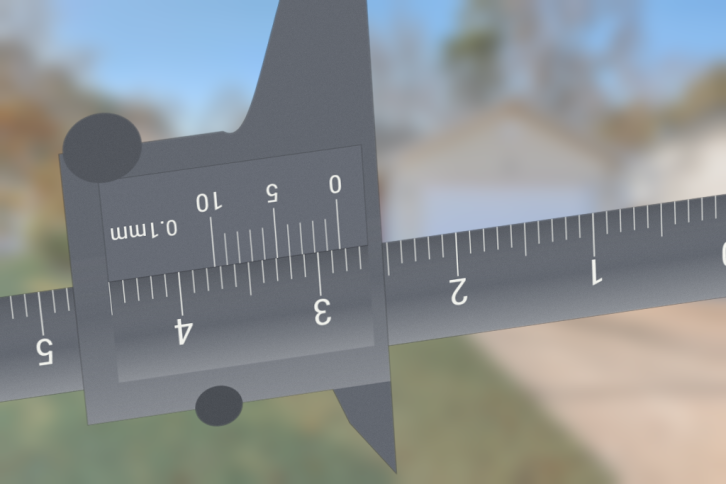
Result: 28.4 mm
